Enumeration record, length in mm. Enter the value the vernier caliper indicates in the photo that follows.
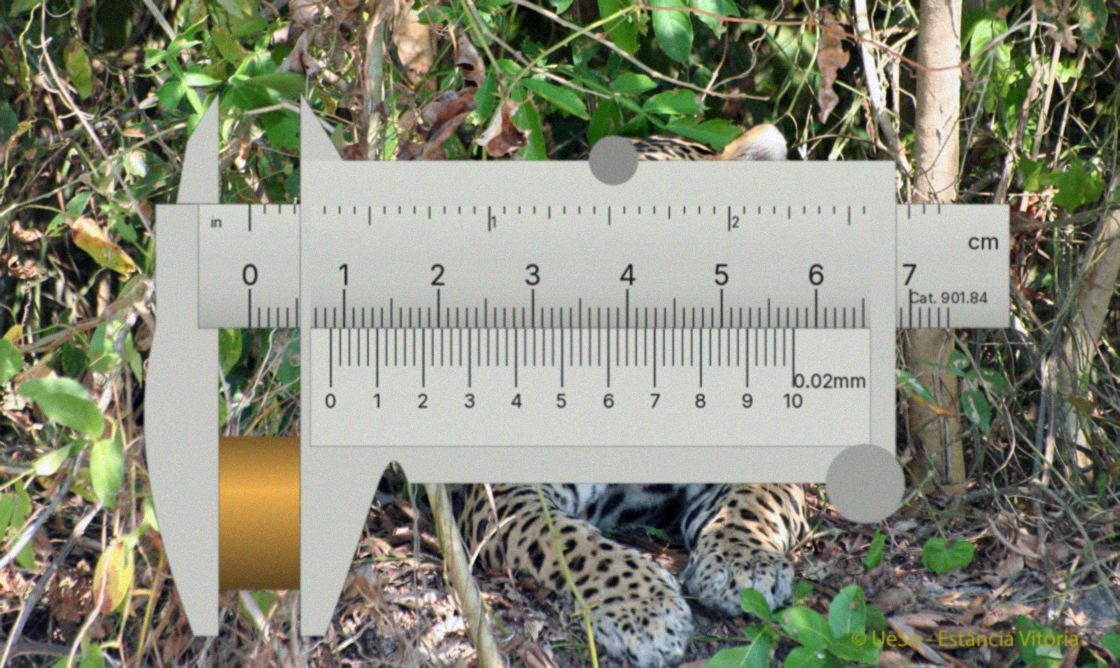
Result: 8.6 mm
